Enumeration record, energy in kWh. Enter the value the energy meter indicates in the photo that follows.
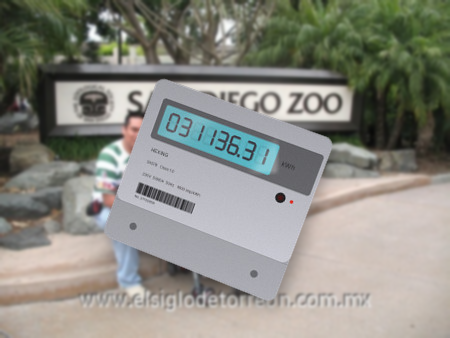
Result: 31136.31 kWh
